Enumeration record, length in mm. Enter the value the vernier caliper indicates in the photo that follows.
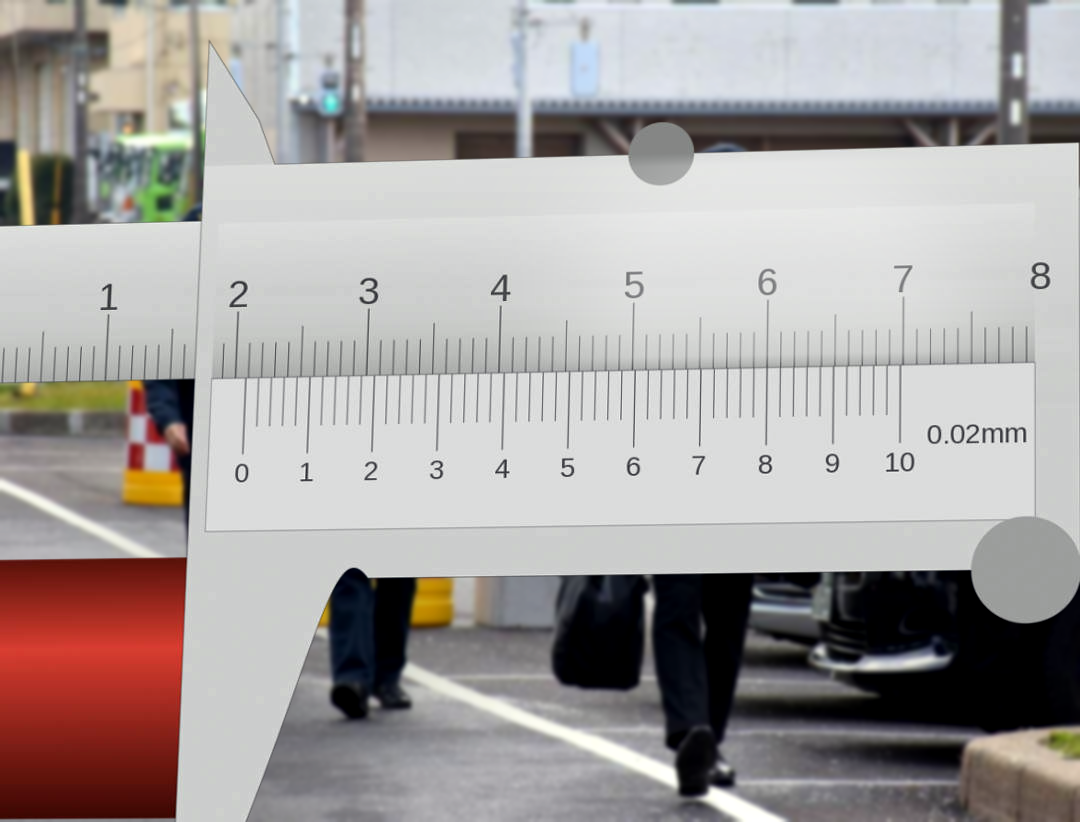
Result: 20.8 mm
